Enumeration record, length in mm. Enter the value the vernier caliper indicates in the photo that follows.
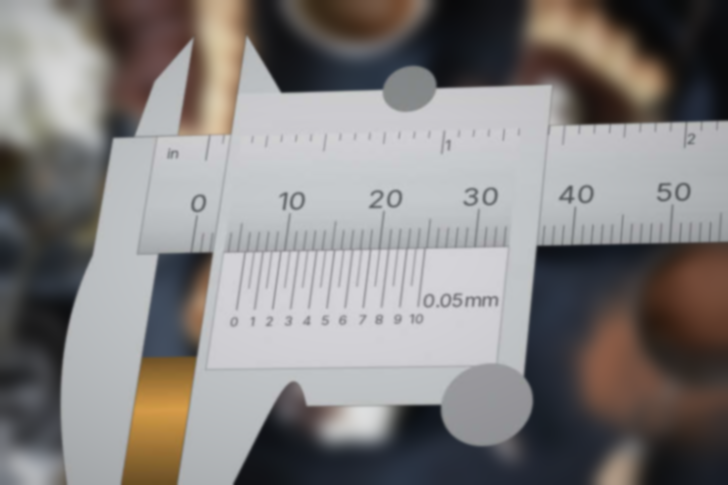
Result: 5.8 mm
